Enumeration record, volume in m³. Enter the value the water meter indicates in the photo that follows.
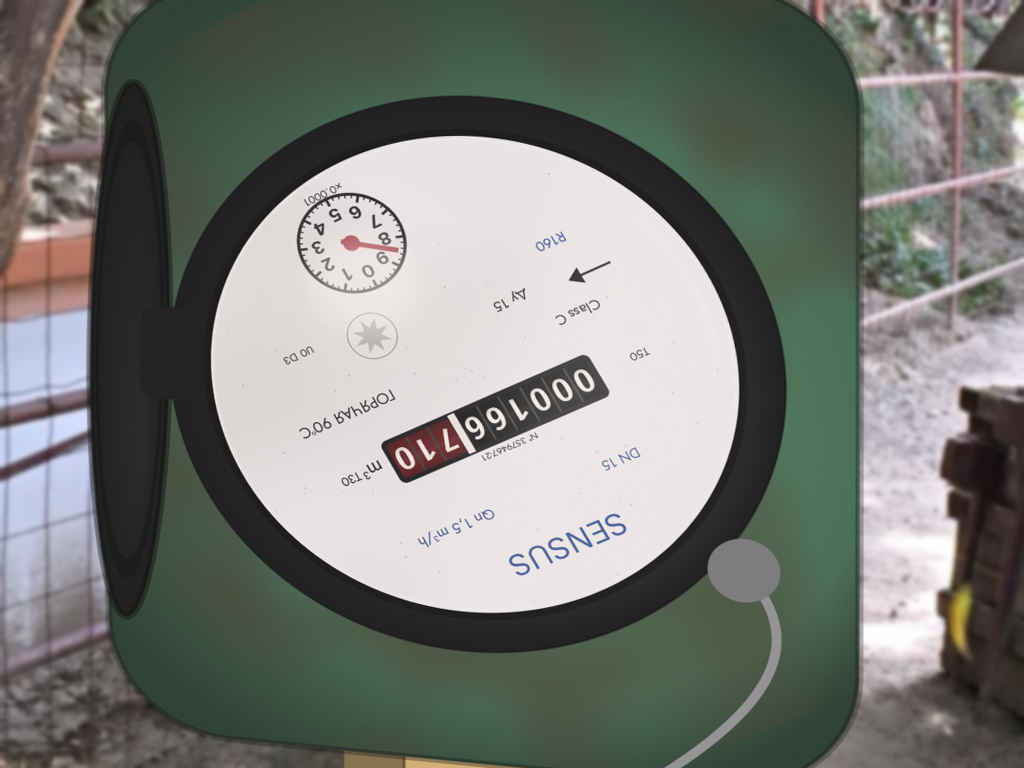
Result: 166.7108 m³
